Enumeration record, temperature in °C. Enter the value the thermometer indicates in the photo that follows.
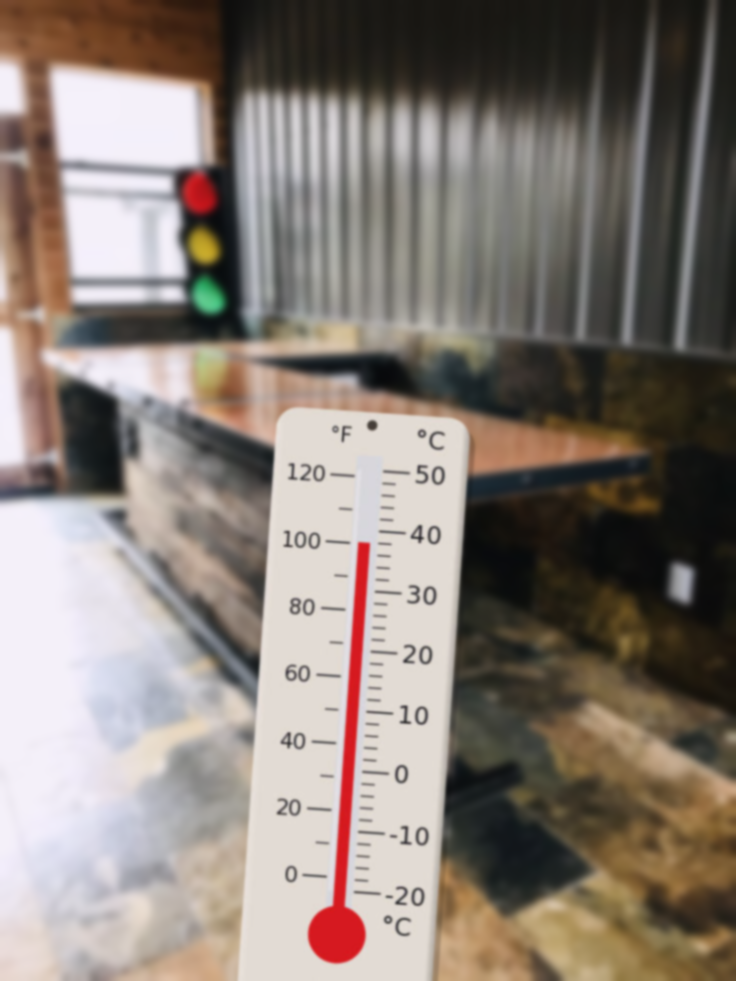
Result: 38 °C
